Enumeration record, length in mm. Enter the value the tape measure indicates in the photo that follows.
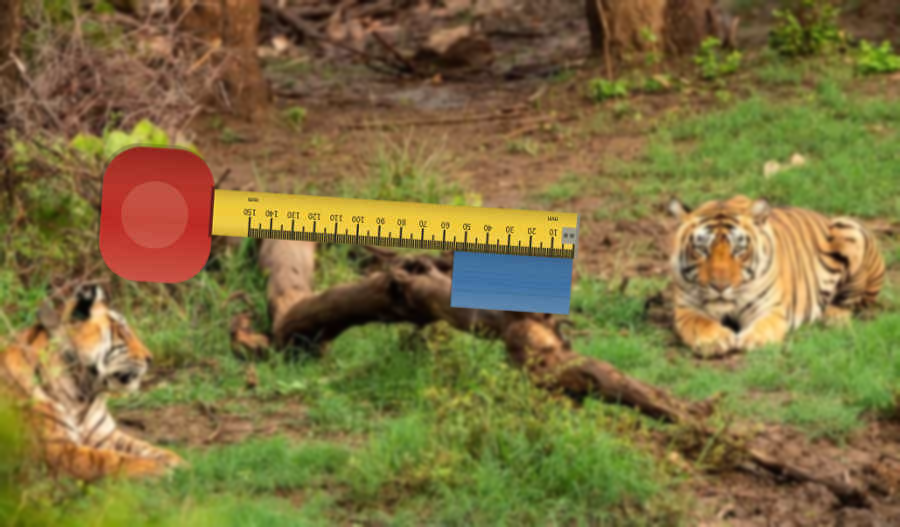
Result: 55 mm
